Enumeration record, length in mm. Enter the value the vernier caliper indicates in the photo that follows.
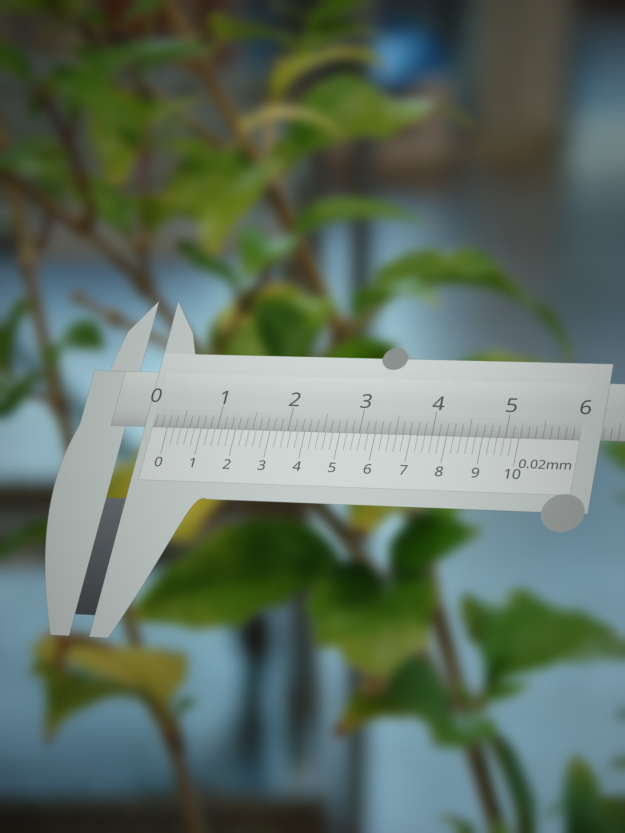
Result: 2.8 mm
